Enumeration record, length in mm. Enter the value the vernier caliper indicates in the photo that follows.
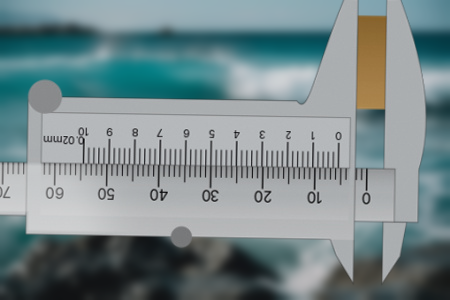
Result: 5.5 mm
